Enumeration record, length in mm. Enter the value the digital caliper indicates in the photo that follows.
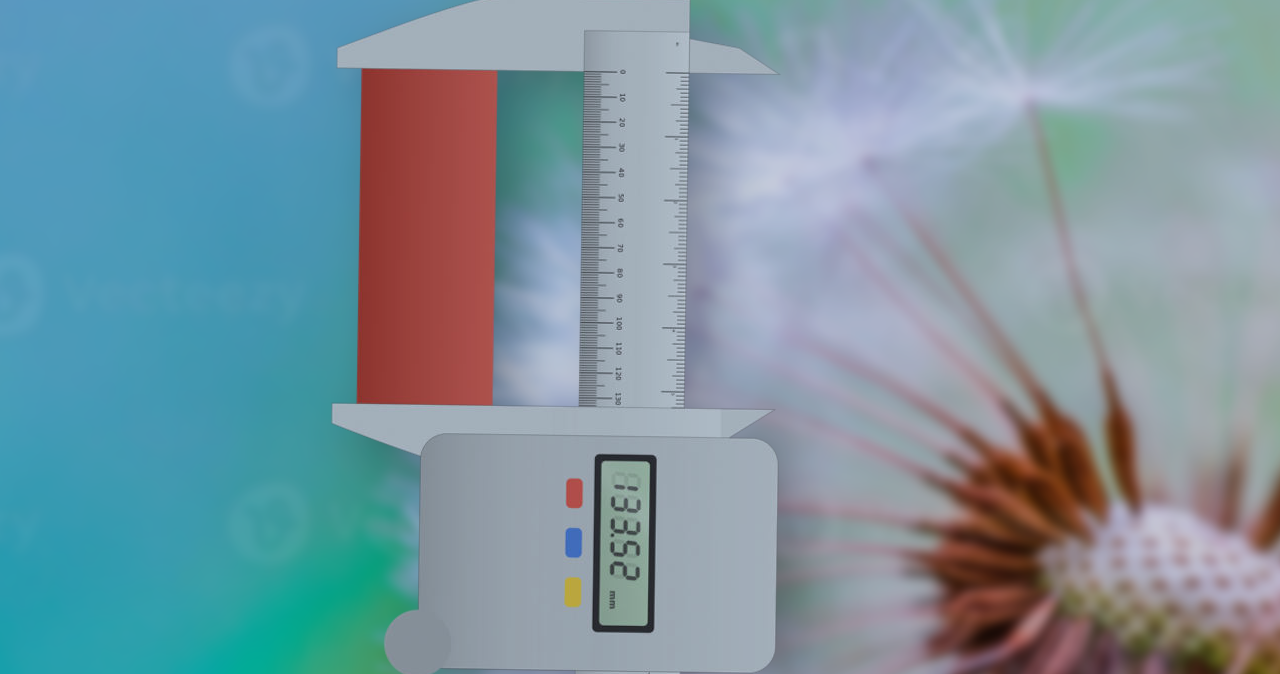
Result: 133.52 mm
